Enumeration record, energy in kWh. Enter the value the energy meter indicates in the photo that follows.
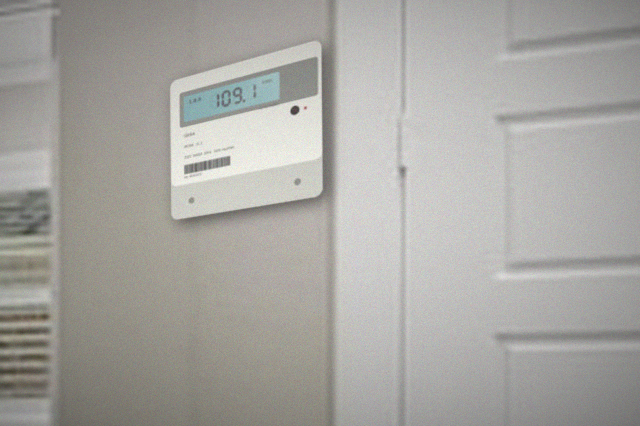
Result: 109.1 kWh
